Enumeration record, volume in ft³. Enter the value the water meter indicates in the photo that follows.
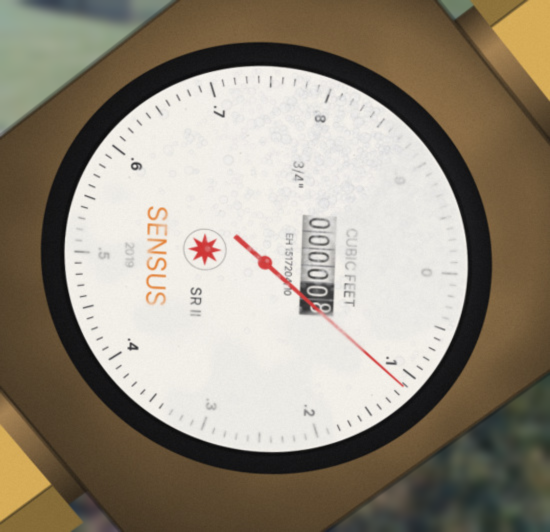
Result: 8.11 ft³
